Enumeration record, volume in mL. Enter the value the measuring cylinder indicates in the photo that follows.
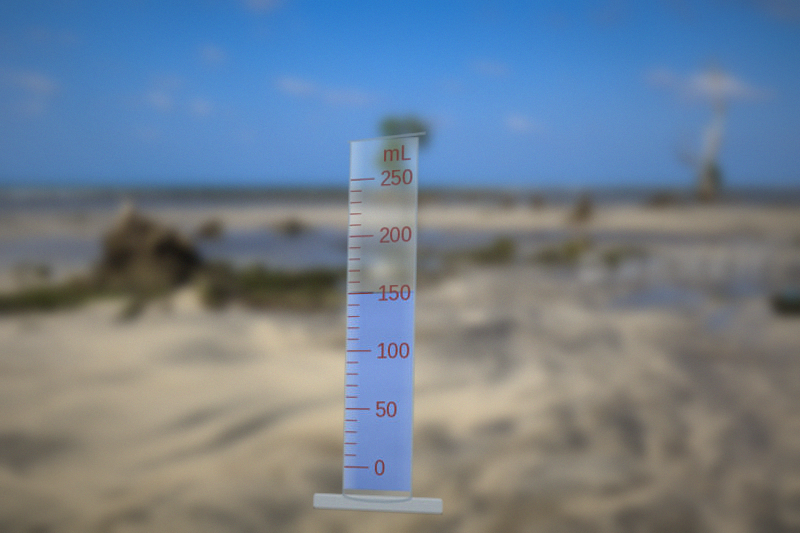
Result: 150 mL
